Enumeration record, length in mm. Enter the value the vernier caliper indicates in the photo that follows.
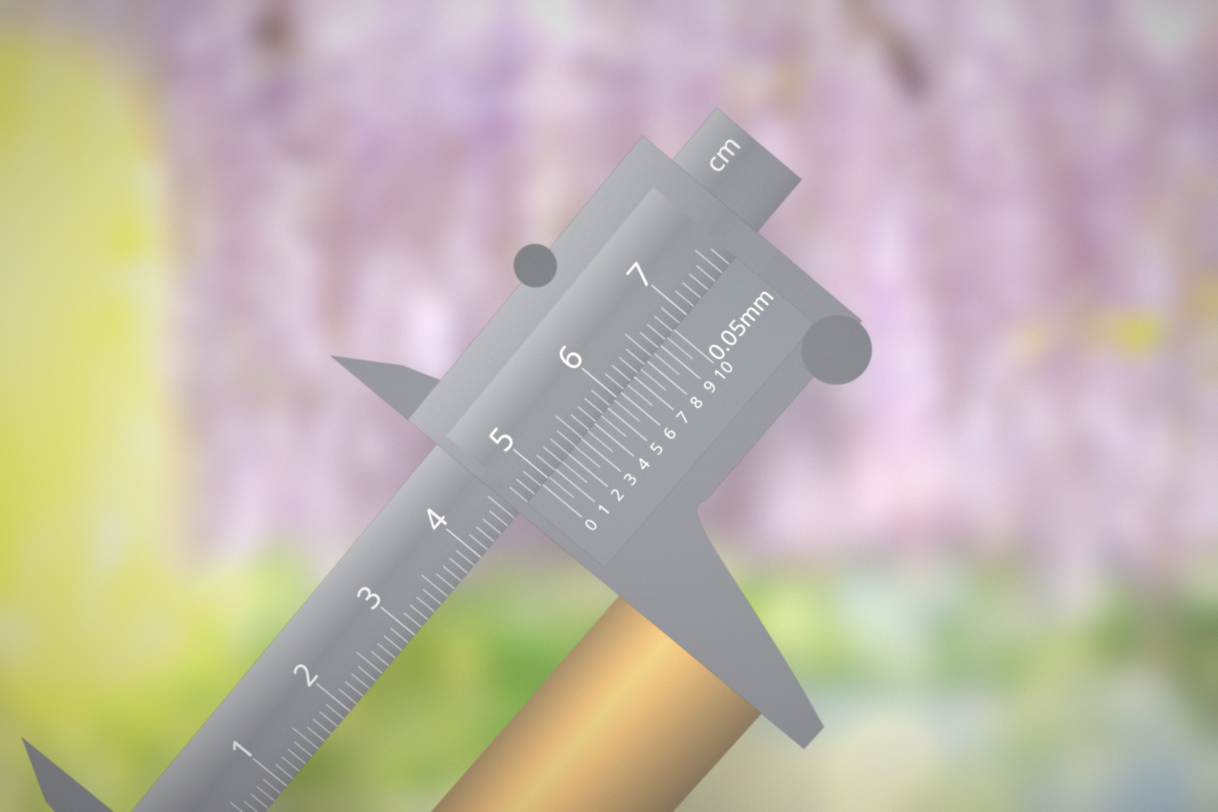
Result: 49.2 mm
